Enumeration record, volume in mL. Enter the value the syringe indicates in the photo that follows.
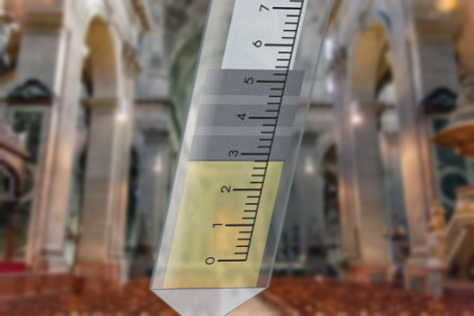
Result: 2.8 mL
